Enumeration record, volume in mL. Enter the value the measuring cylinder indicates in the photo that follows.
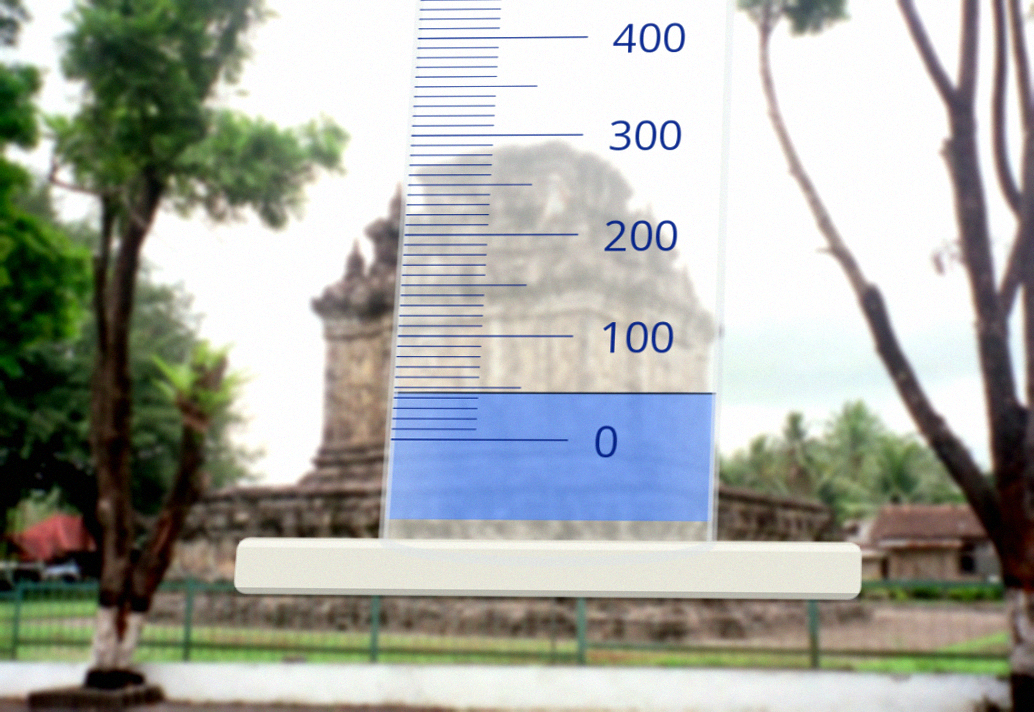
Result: 45 mL
